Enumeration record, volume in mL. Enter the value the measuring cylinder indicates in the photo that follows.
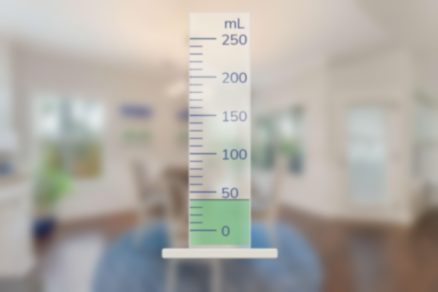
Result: 40 mL
